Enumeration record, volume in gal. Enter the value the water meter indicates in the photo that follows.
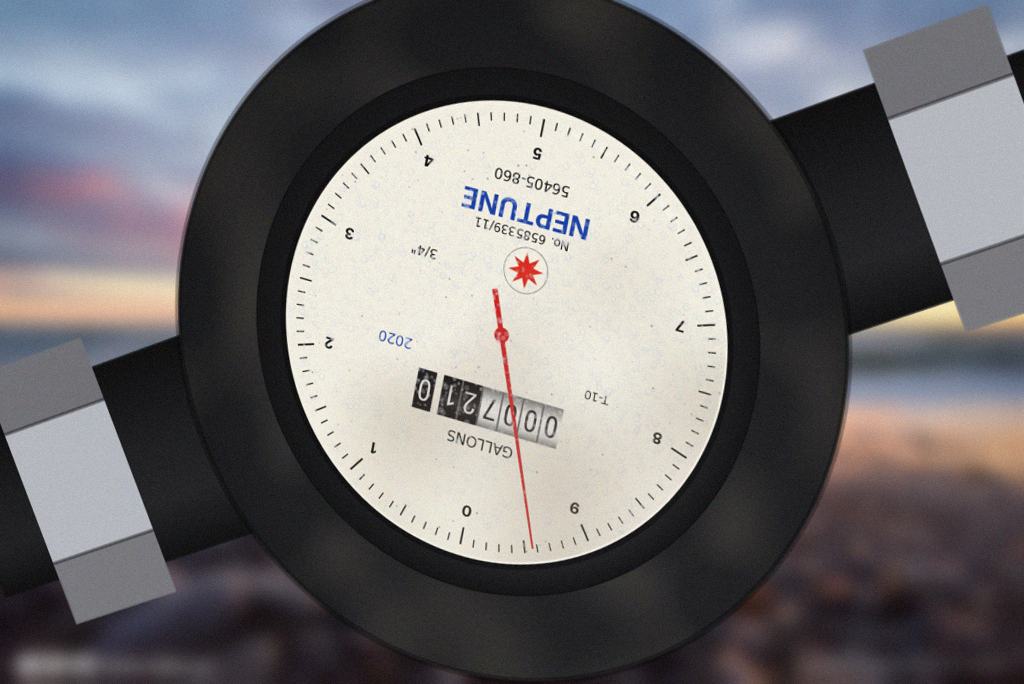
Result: 7209.4 gal
